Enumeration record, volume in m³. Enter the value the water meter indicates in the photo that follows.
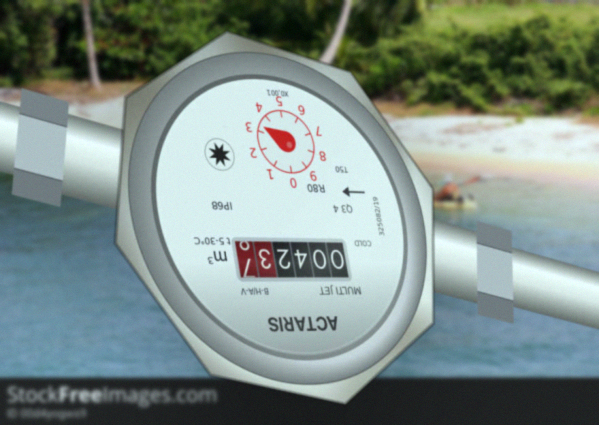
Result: 42.373 m³
